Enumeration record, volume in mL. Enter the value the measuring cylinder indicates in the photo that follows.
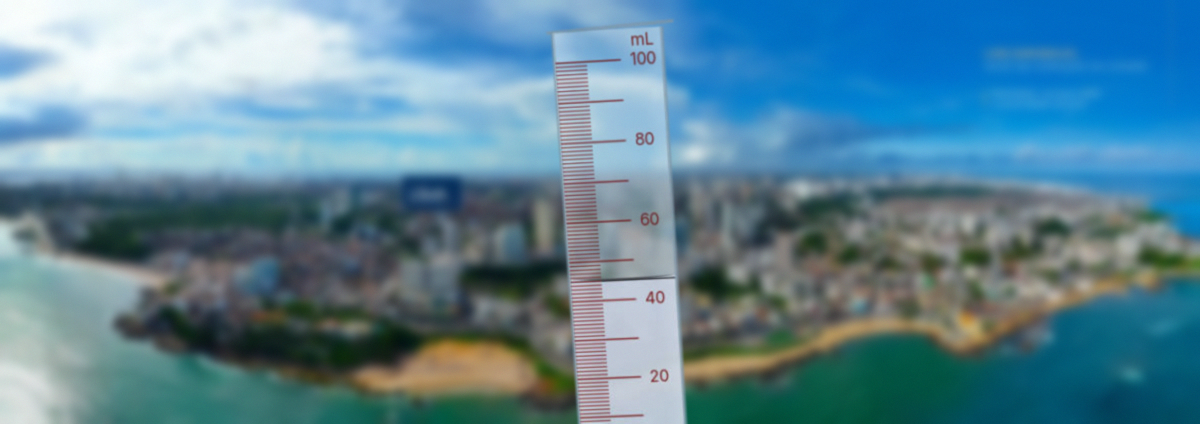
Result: 45 mL
